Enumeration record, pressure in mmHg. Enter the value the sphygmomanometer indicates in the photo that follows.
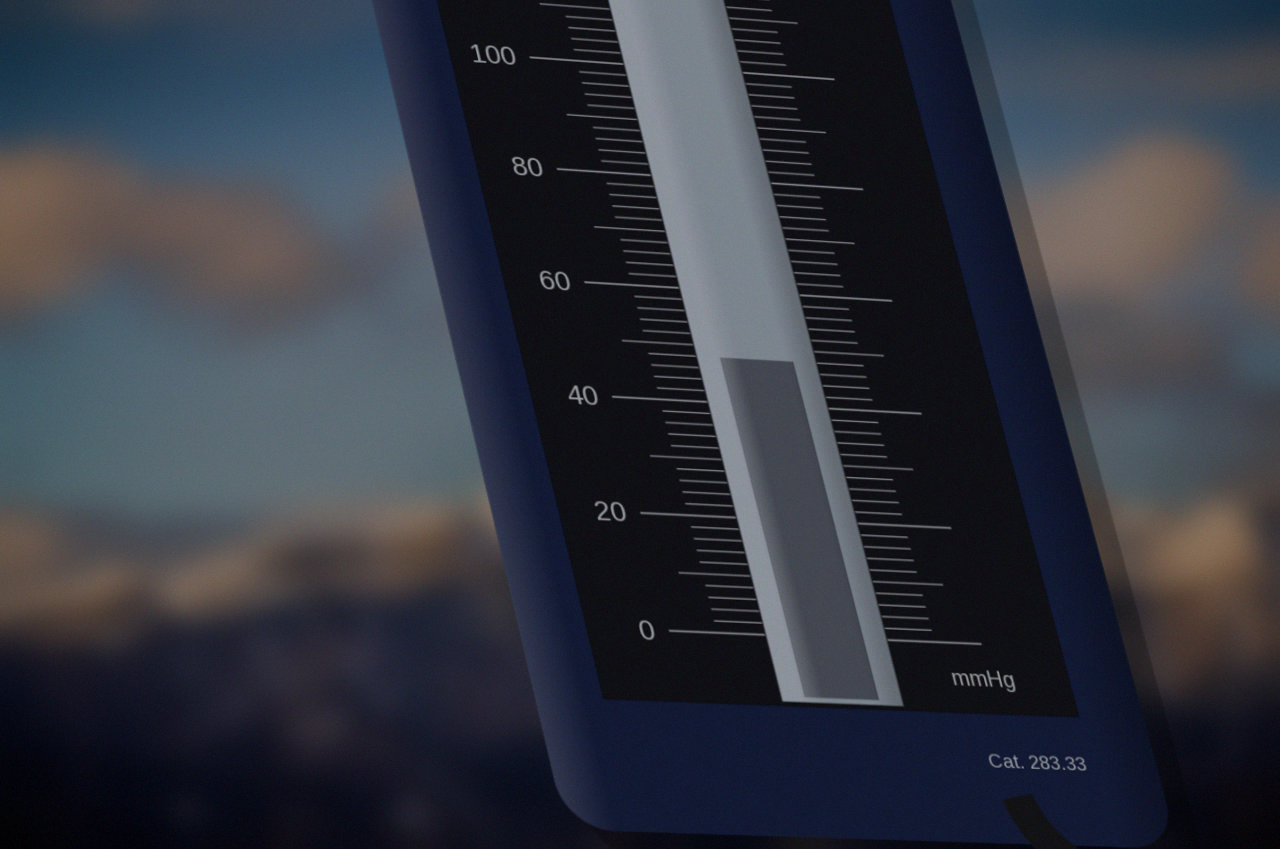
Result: 48 mmHg
